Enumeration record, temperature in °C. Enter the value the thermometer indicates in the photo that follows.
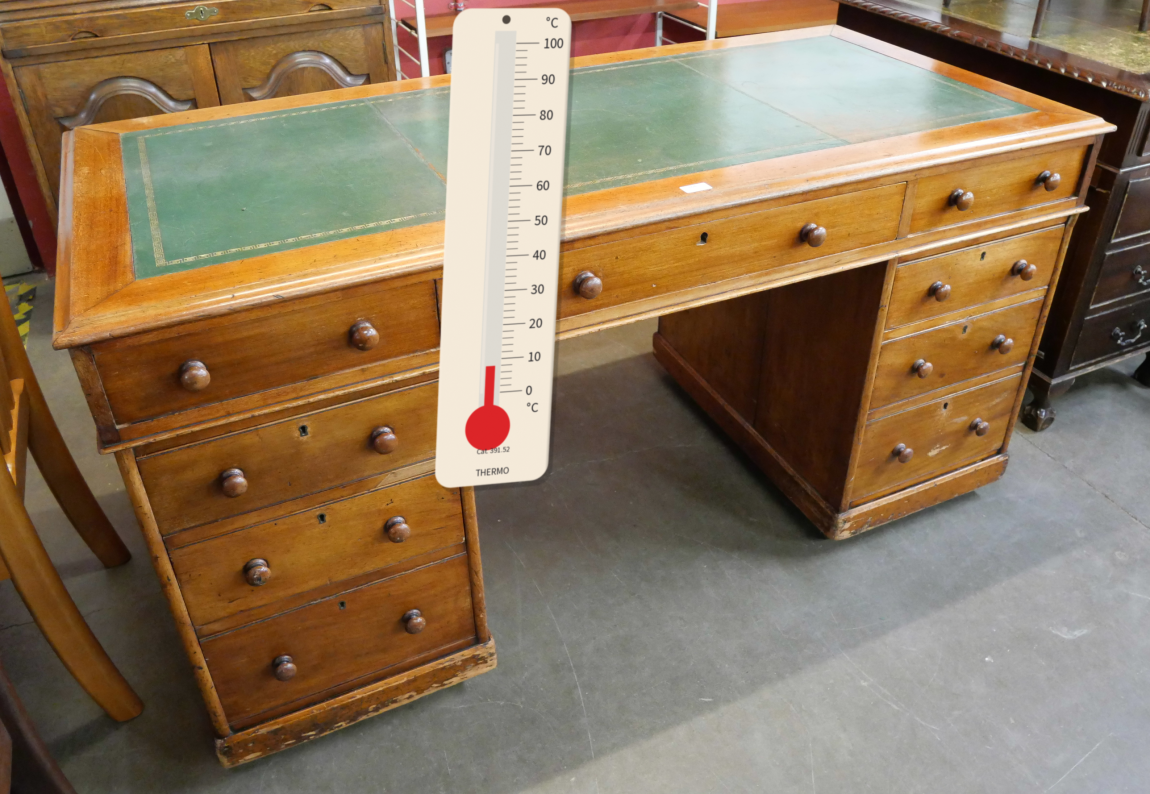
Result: 8 °C
